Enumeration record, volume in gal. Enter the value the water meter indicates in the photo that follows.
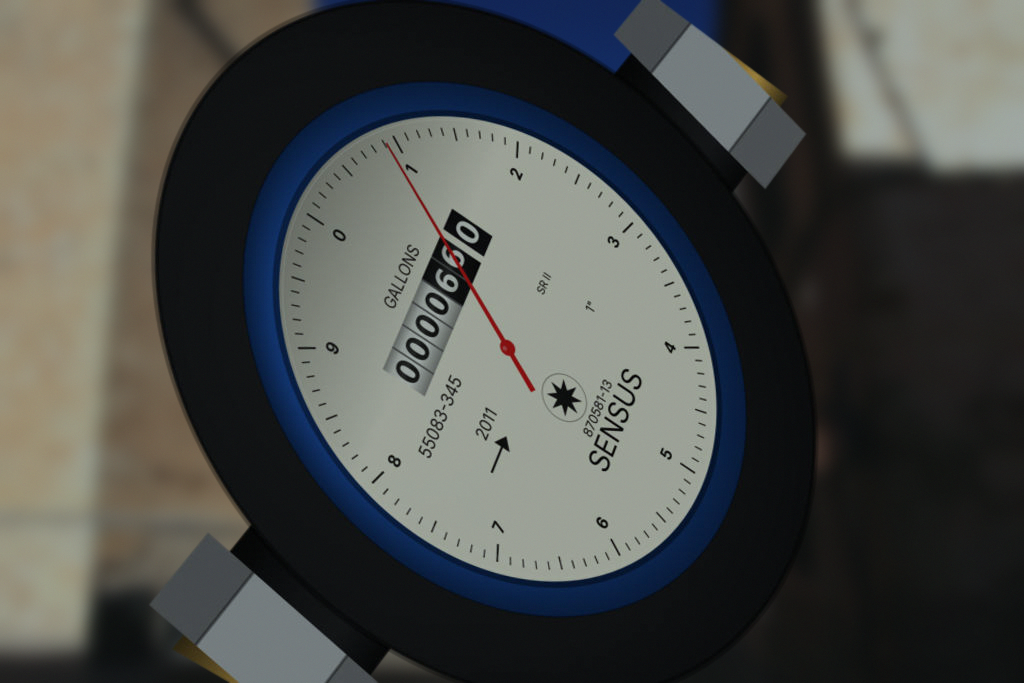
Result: 660.9 gal
